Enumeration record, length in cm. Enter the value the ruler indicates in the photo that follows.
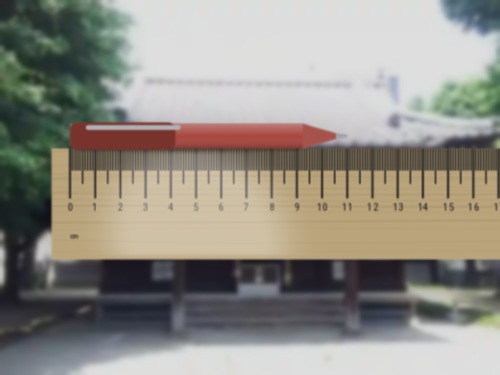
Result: 11 cm
